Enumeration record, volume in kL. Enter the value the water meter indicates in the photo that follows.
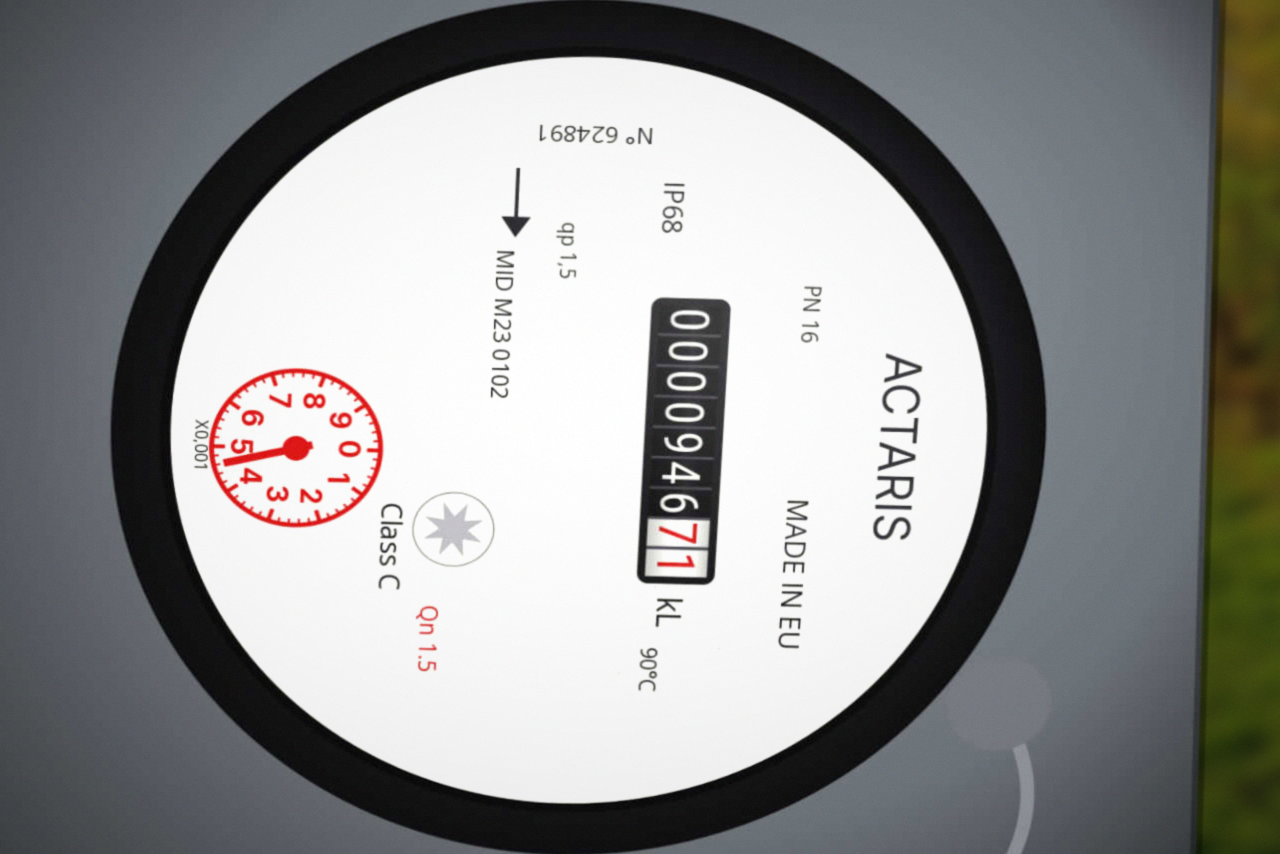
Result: 946.714 kL
